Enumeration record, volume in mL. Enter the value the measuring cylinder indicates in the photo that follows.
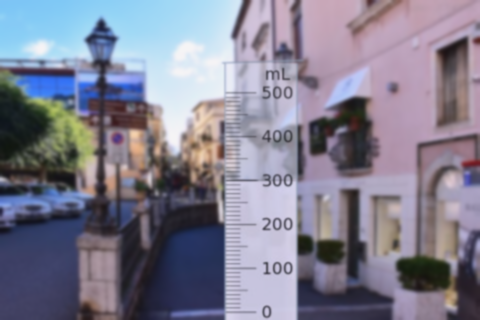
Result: 300 mL
